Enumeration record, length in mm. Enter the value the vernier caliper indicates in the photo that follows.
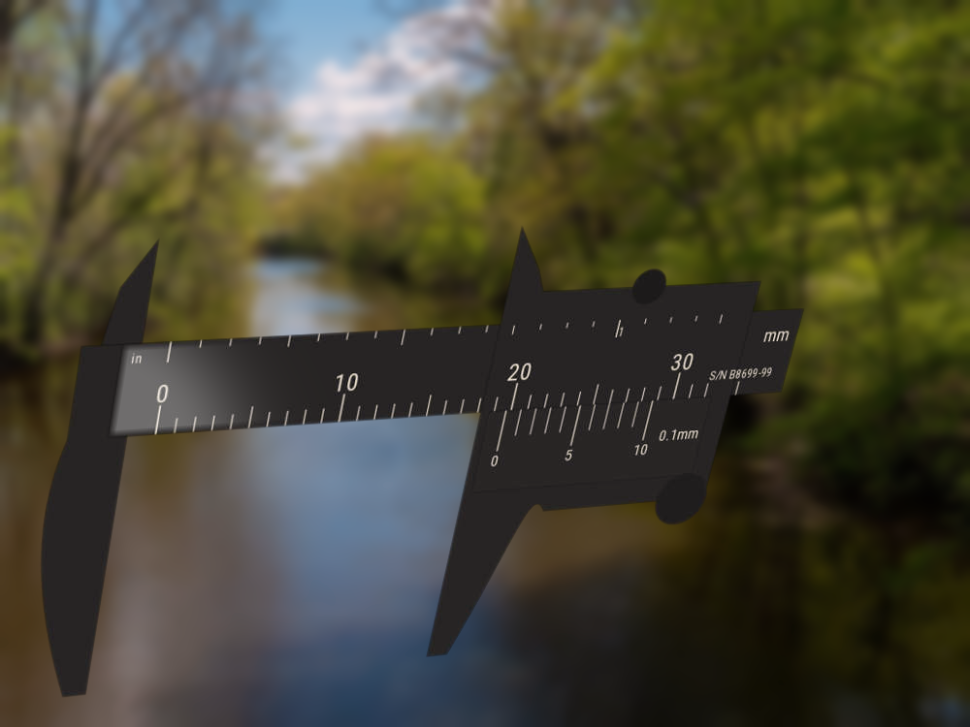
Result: 19.7 mm
